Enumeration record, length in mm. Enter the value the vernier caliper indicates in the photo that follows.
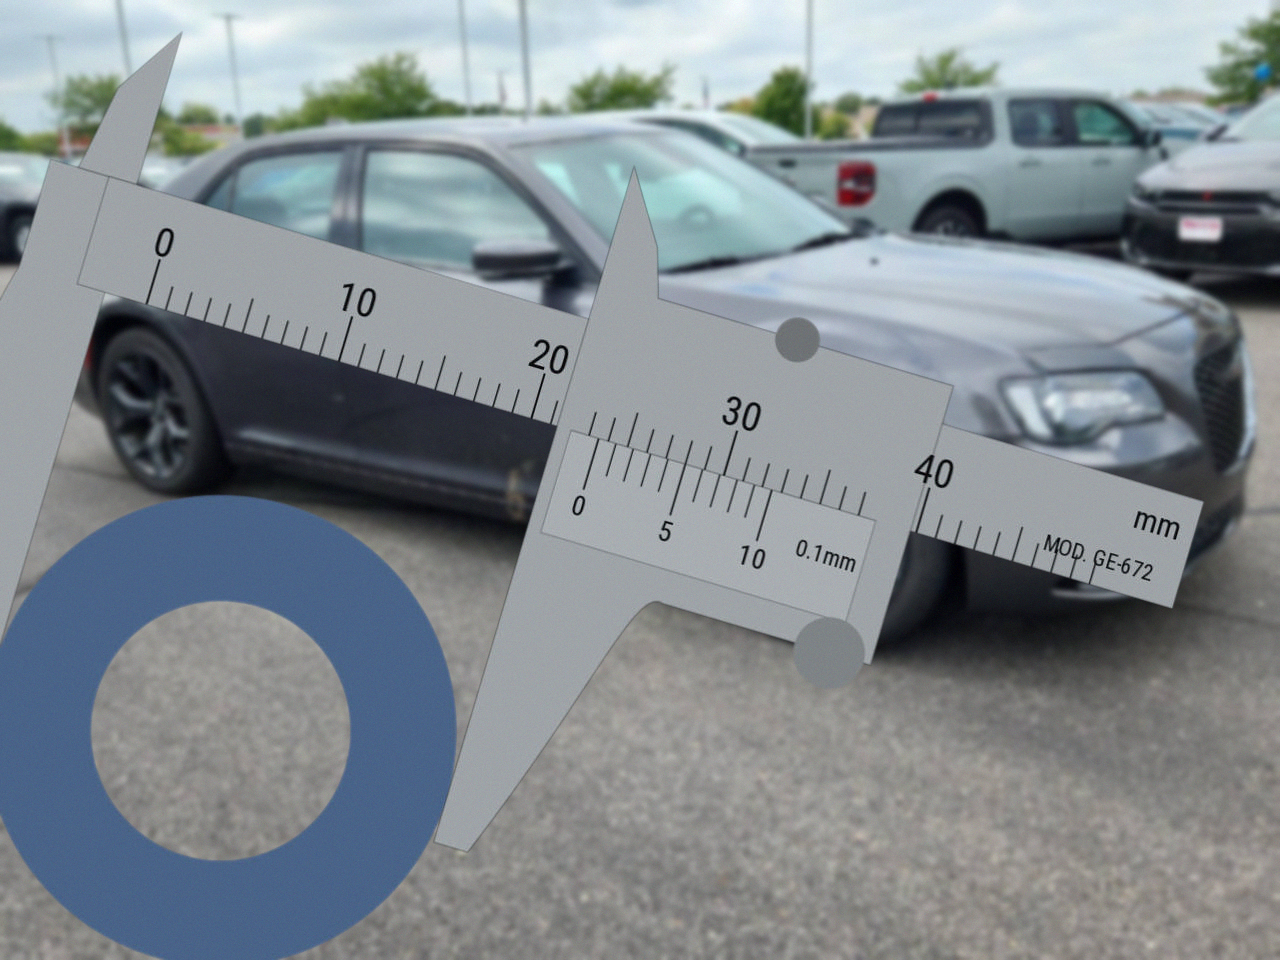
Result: 23.5 mm
